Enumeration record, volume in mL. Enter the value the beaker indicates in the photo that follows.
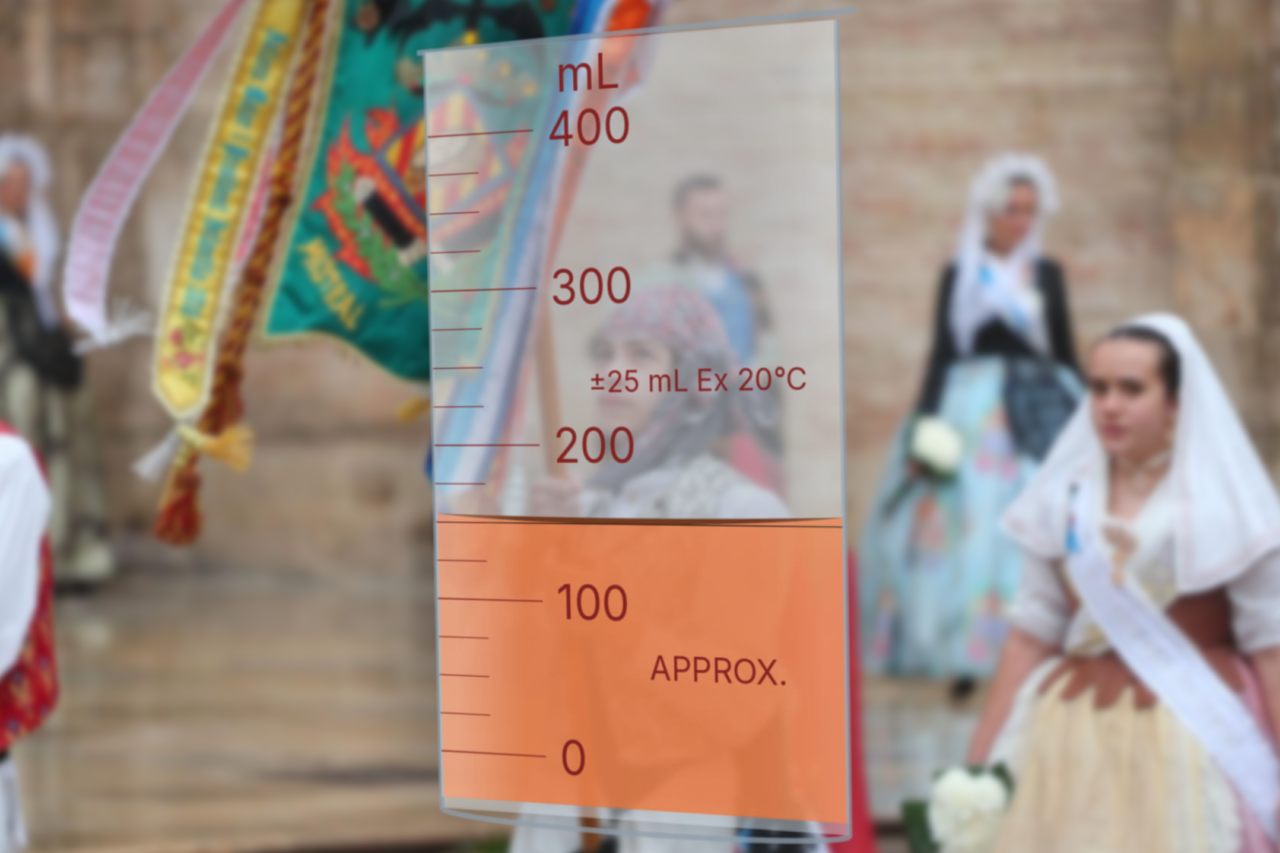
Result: 150 mL
